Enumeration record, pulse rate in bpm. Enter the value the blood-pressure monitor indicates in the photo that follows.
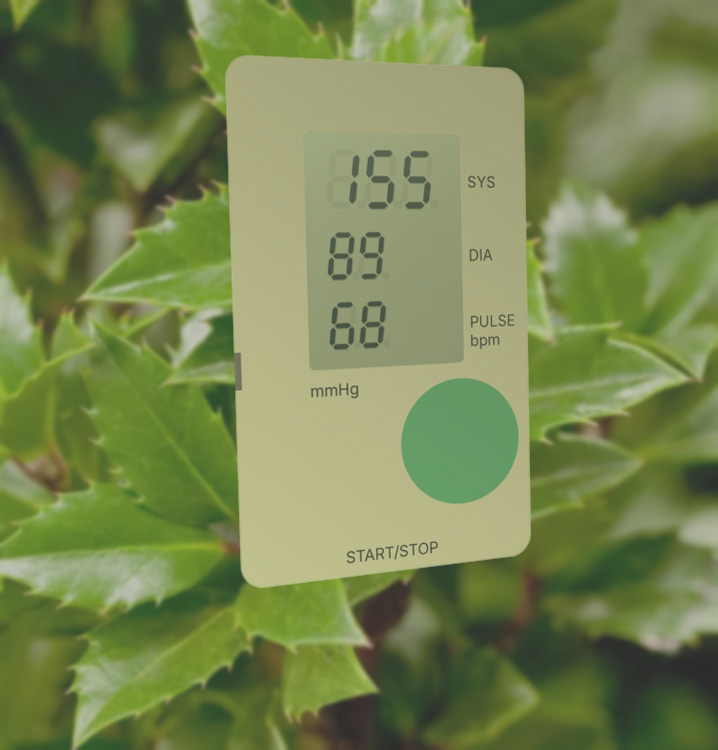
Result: 68 bpm
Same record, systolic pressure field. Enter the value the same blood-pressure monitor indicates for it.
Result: 155 mmHg
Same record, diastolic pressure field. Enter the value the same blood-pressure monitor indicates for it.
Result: 89 mmHg
